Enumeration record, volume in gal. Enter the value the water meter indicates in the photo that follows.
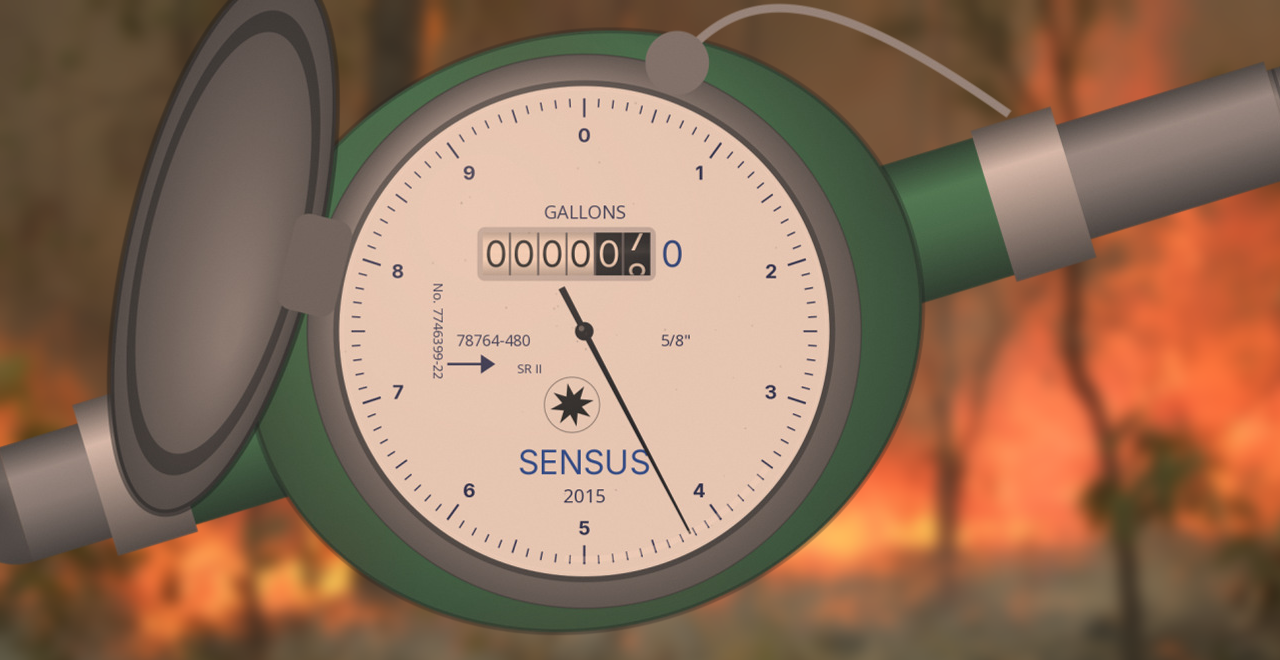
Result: 74.2 gal
